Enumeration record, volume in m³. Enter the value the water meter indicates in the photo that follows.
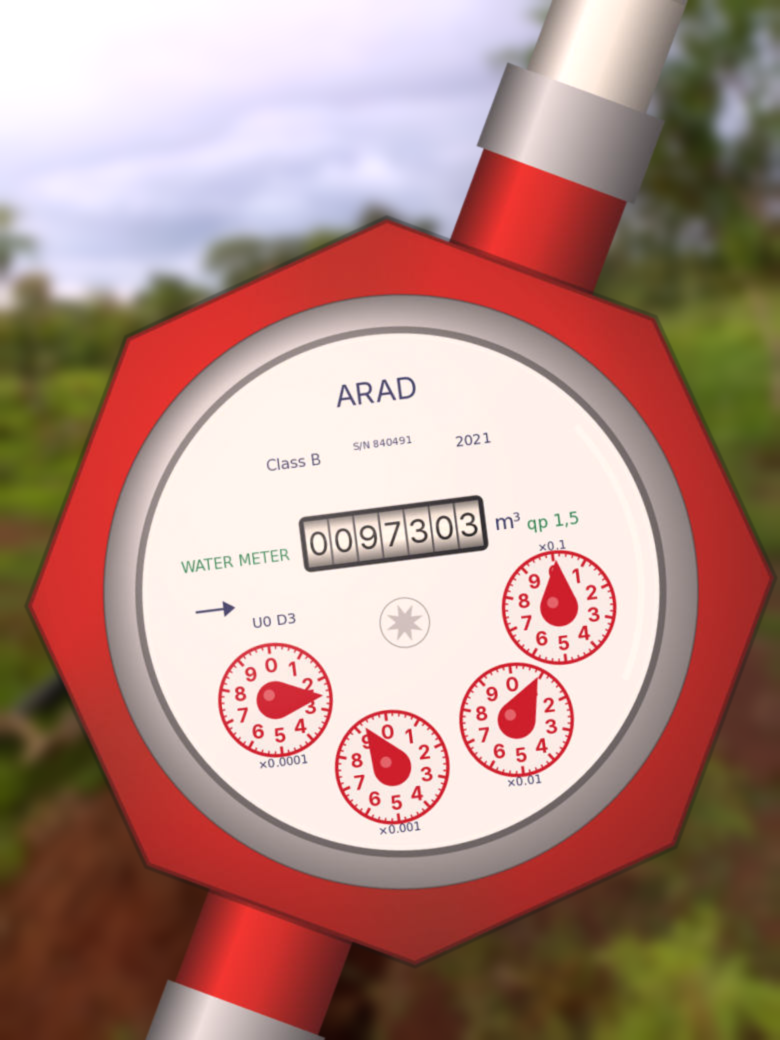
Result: 97303.0092 m³
